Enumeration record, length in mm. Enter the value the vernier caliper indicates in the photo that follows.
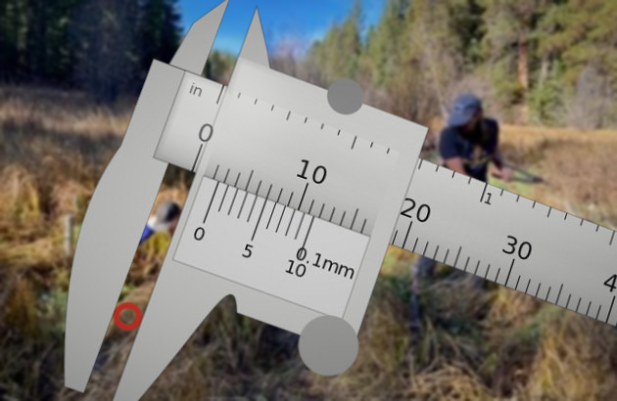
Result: 2.5 mm
